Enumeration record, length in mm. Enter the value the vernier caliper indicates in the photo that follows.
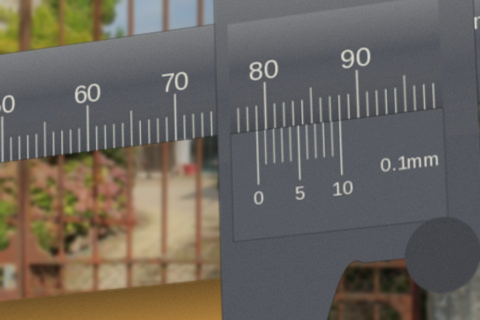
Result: 79.0 mm
